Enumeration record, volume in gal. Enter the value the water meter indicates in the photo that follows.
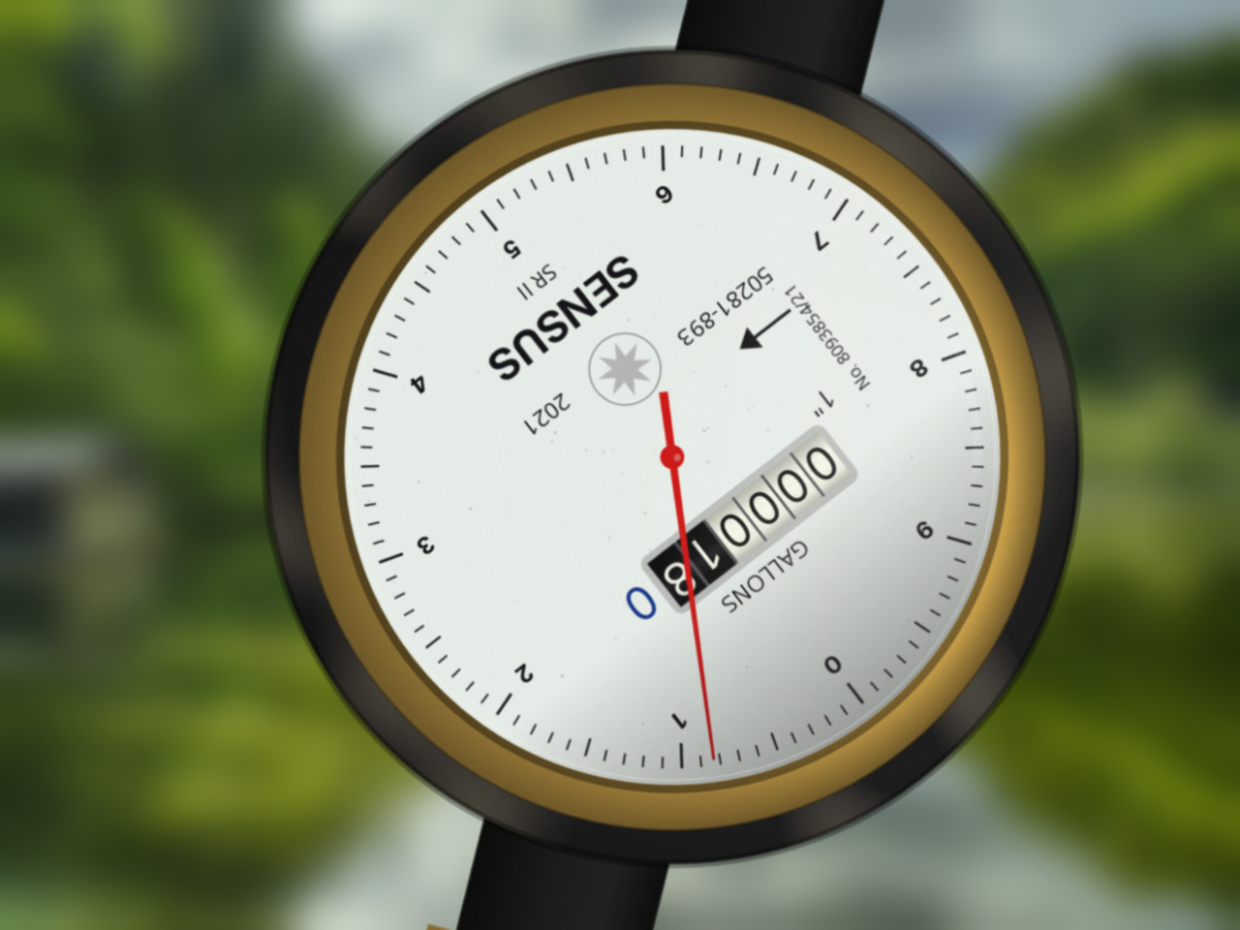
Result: 180.8 gal
